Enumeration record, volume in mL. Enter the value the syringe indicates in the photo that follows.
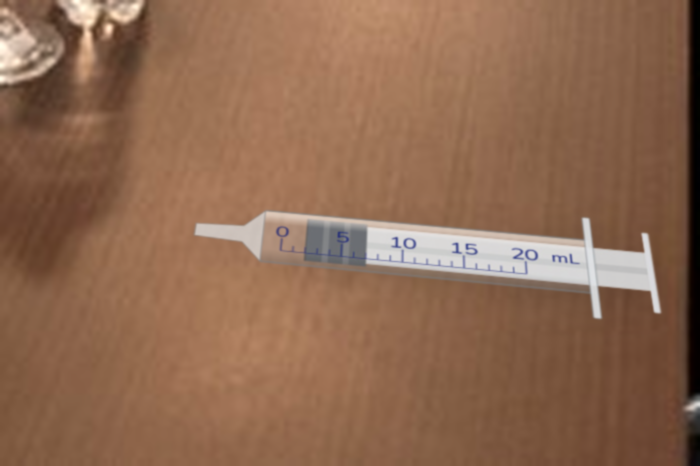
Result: 2 mL
